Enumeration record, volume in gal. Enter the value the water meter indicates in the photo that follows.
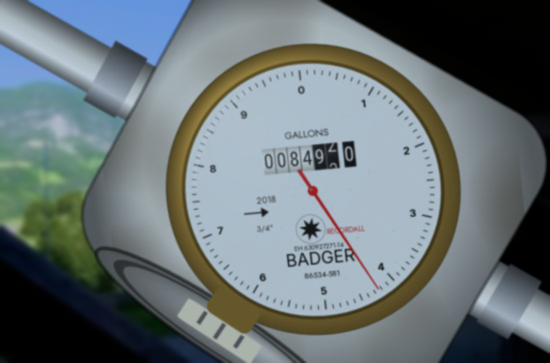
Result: 84924.2 gal
